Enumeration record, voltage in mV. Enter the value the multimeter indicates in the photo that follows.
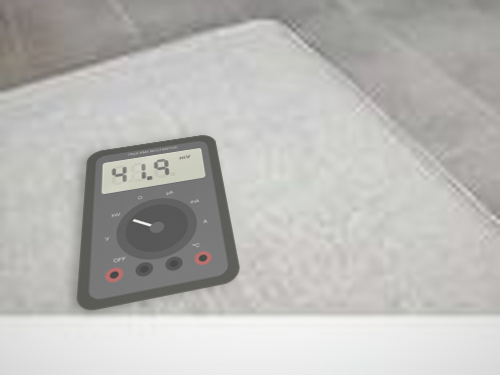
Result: 41.9 mV
